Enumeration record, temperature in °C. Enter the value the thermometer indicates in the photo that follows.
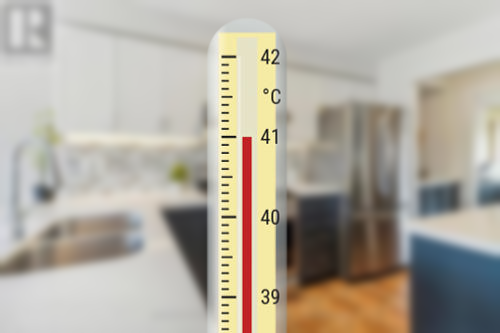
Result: 41 °C
